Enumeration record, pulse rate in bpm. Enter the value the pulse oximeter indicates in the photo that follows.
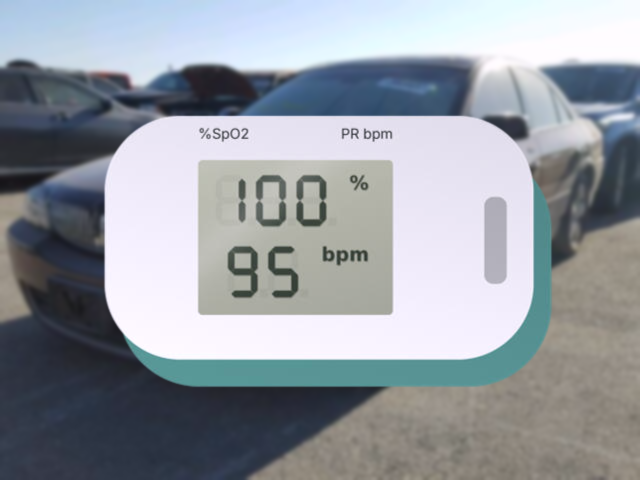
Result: 95 bpm
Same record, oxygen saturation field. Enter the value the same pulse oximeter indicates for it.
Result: 100 %
